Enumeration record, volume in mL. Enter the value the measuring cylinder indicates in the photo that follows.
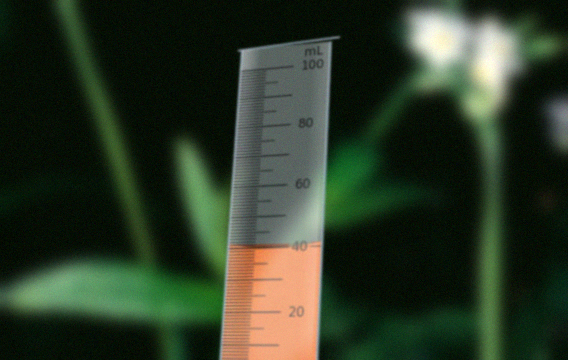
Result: 40 mL
